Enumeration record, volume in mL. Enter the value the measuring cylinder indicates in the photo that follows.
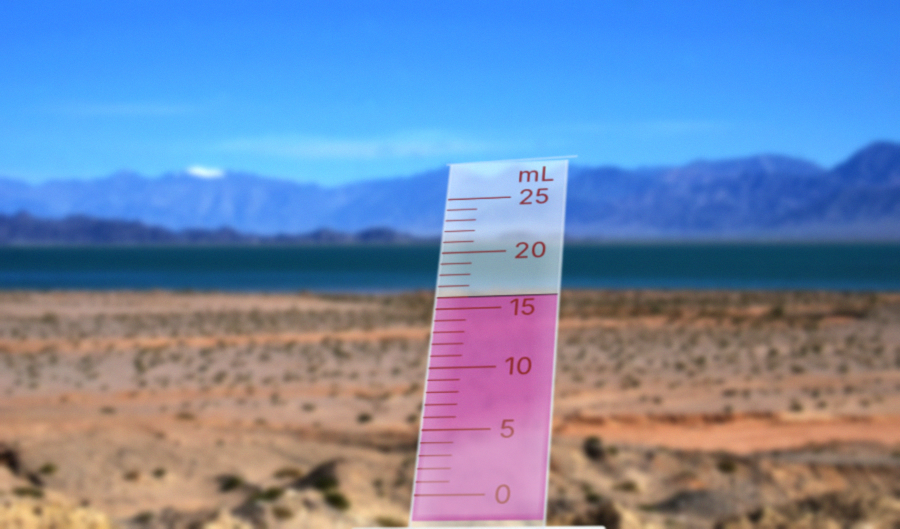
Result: 16 mL
